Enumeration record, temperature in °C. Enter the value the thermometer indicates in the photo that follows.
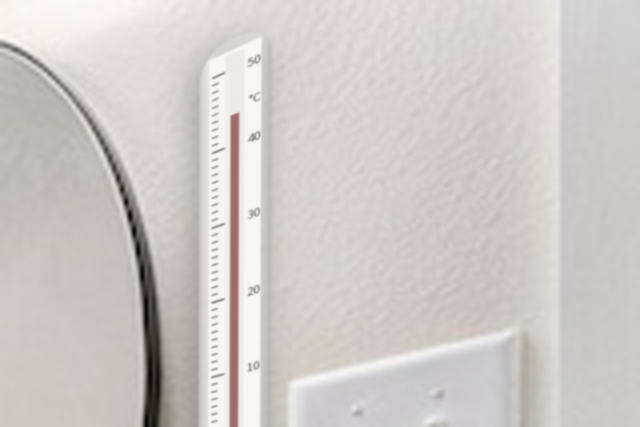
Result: 44 °C
